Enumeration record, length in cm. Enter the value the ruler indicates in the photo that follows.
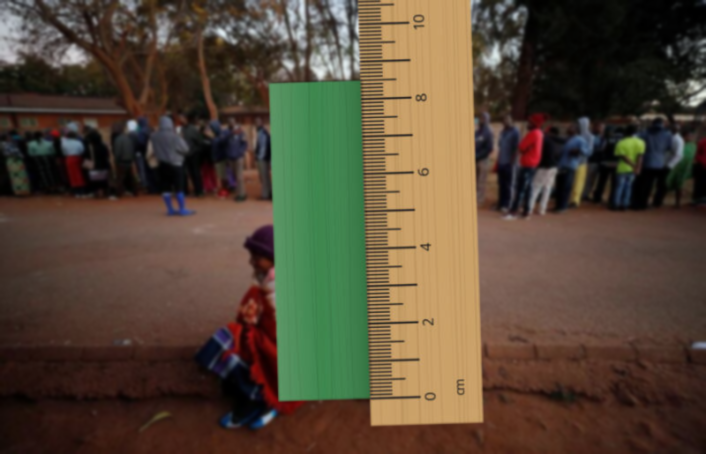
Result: 8.5 cm
